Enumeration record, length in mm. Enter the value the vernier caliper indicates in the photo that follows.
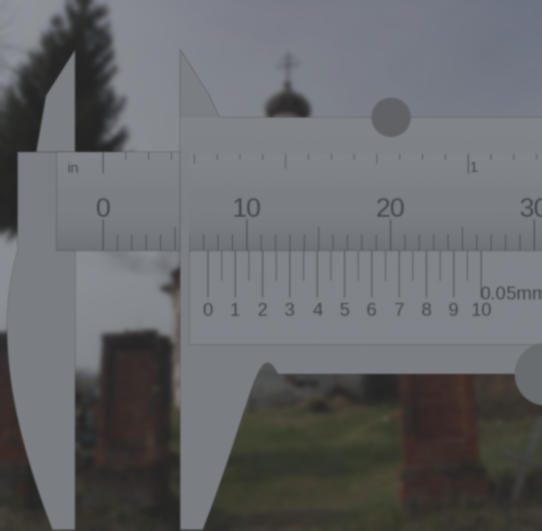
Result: 7.3 mm
